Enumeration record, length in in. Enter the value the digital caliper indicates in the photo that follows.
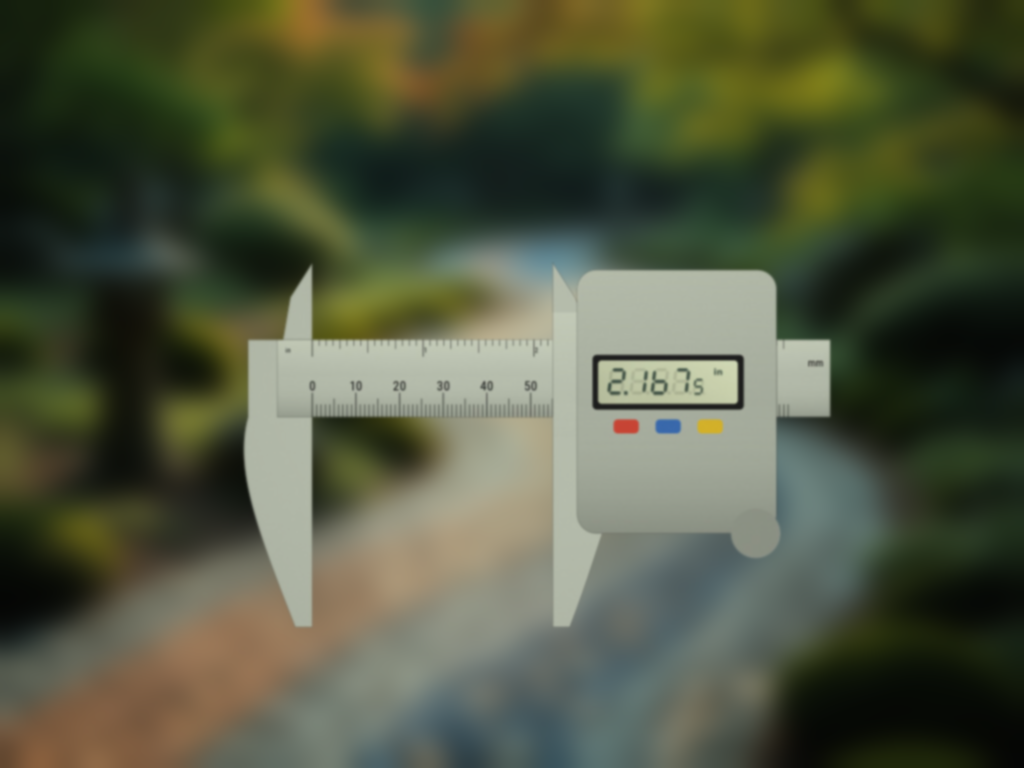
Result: 2.1675 in
